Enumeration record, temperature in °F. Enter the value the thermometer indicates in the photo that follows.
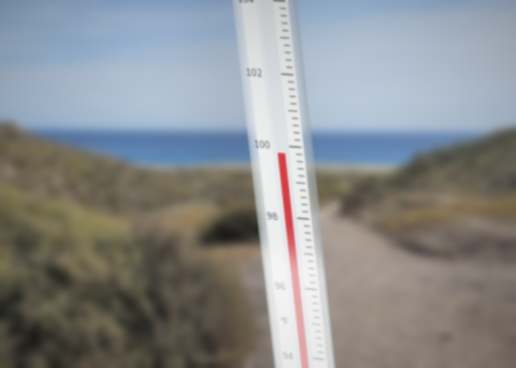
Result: 99.8 °F
